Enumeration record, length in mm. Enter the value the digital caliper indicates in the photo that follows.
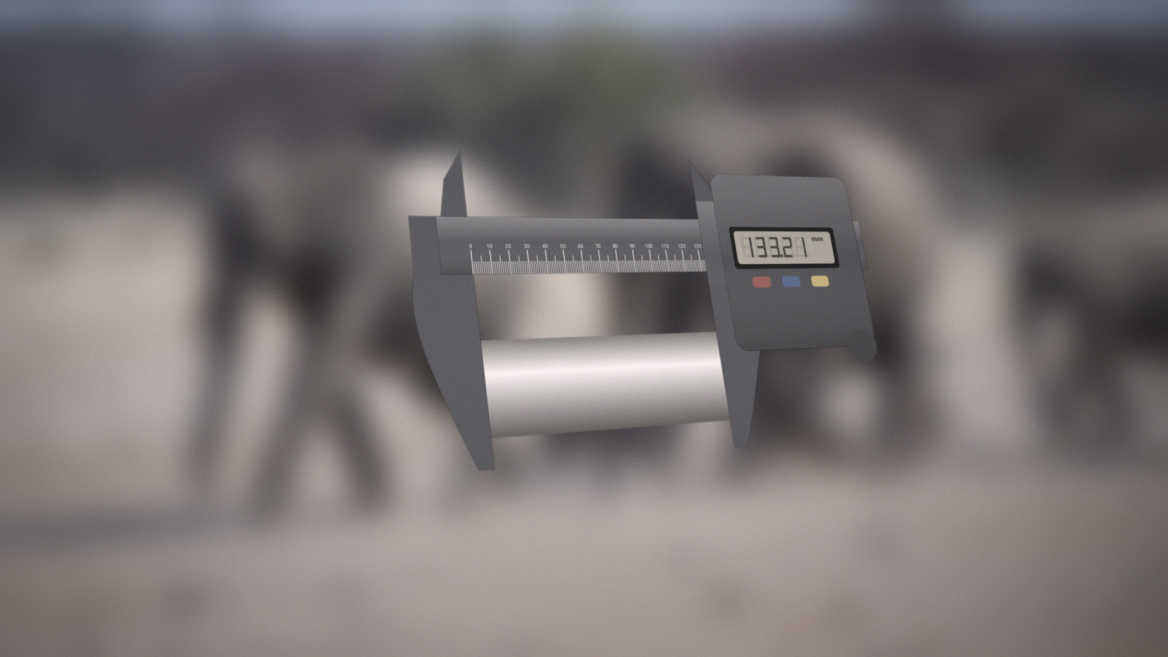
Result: 133.21 mm
